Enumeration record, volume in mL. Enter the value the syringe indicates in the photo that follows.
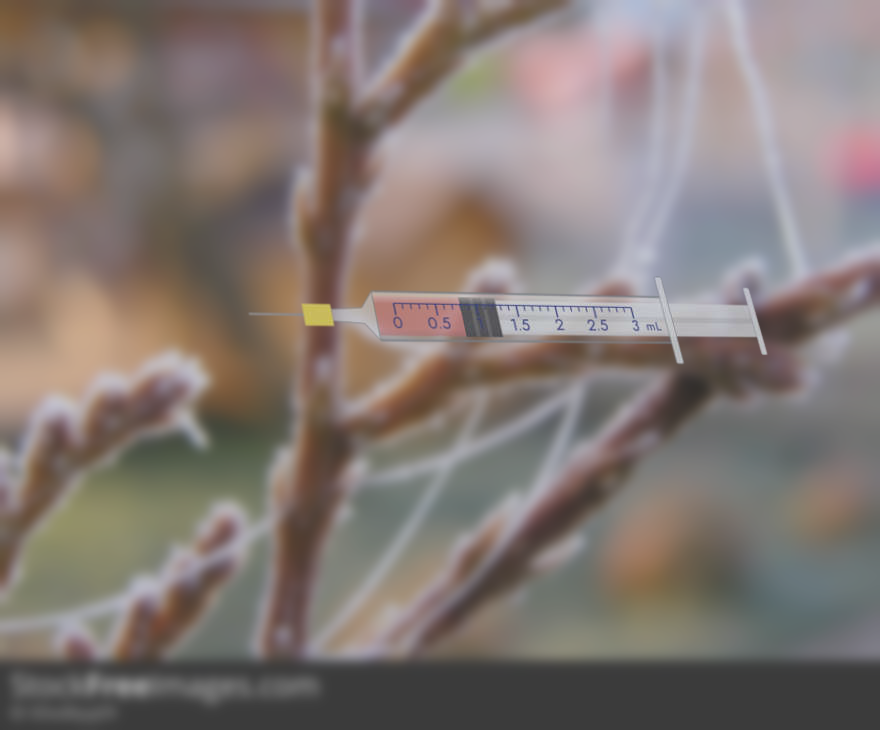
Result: 0.8 mL
